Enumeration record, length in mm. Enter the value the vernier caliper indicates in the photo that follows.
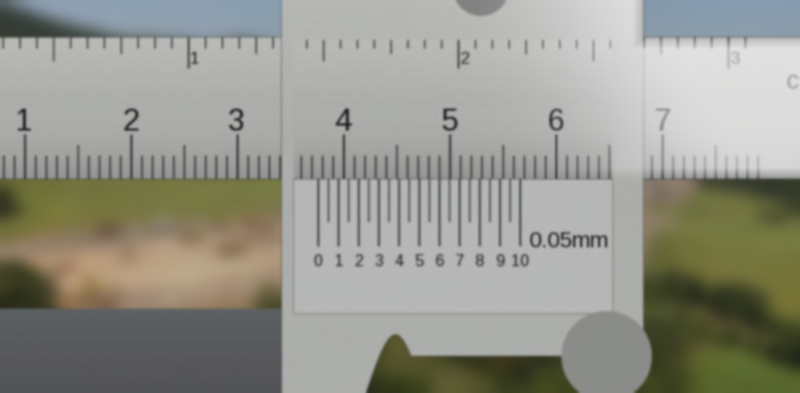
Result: 37.6 mm
